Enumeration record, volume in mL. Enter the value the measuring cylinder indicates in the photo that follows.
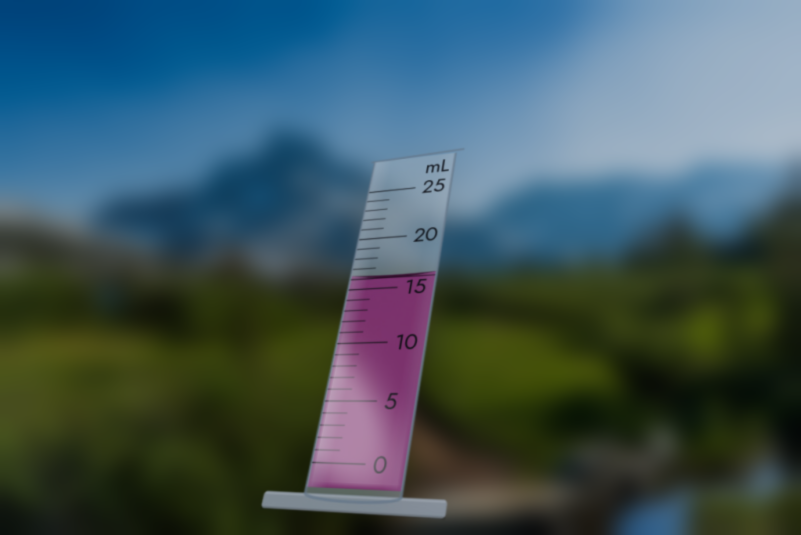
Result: 16 mL
